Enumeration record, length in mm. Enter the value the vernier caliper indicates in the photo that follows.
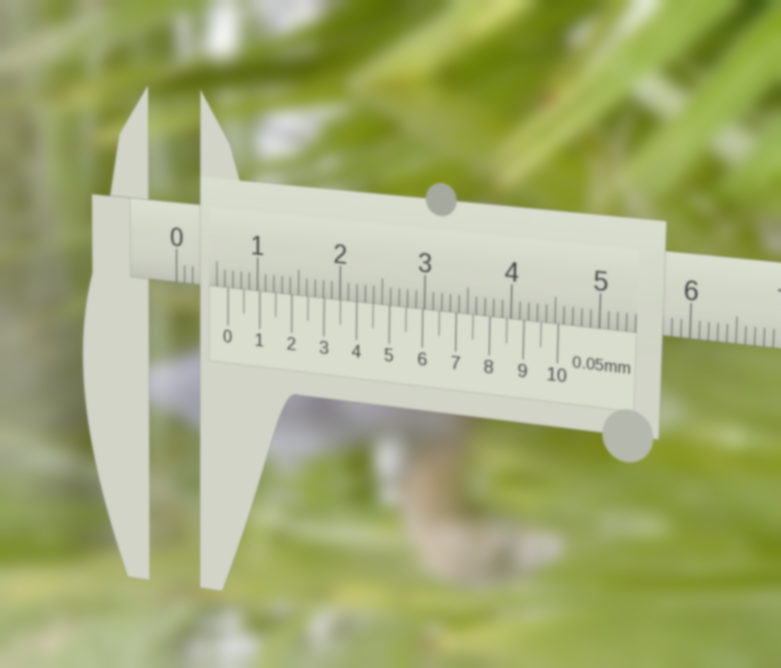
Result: 6.4 mm
